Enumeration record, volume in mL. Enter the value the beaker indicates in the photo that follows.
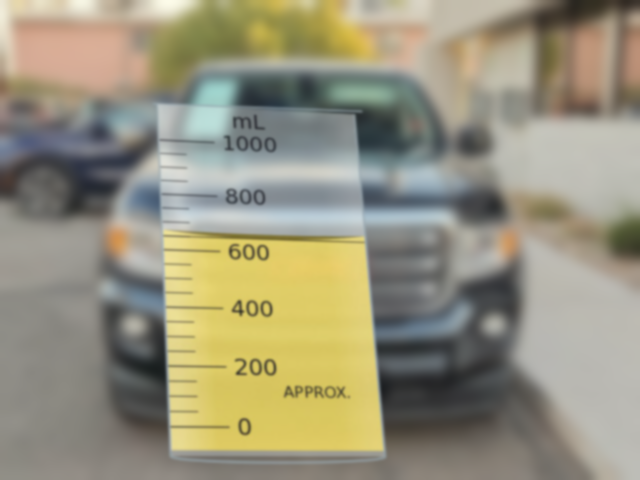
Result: 650 mL
